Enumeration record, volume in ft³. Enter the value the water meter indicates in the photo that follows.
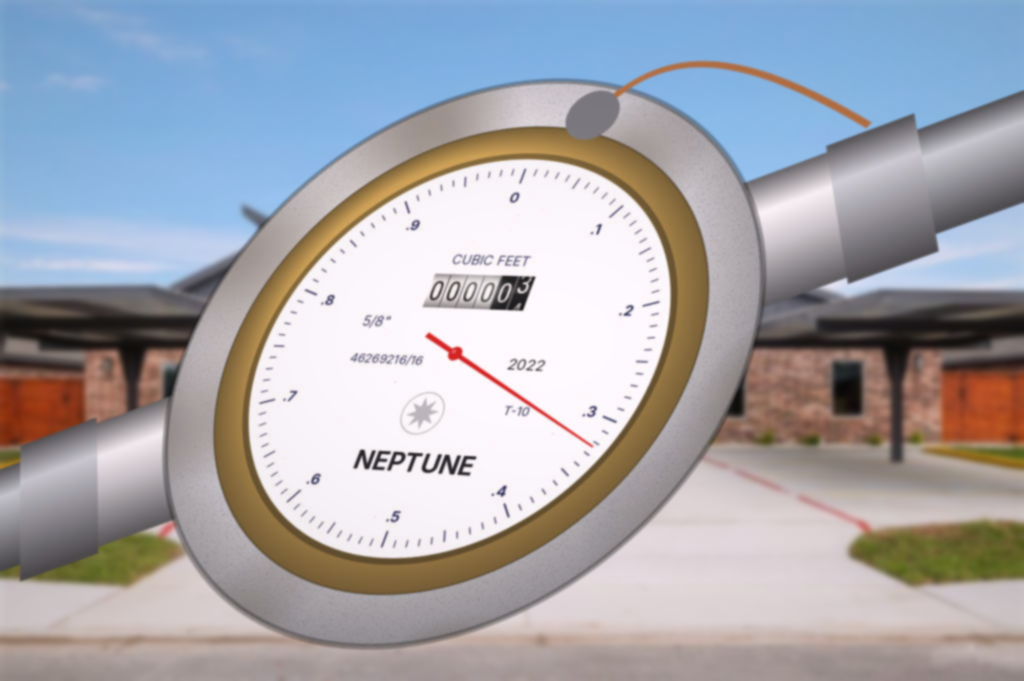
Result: 3.32 ft³
